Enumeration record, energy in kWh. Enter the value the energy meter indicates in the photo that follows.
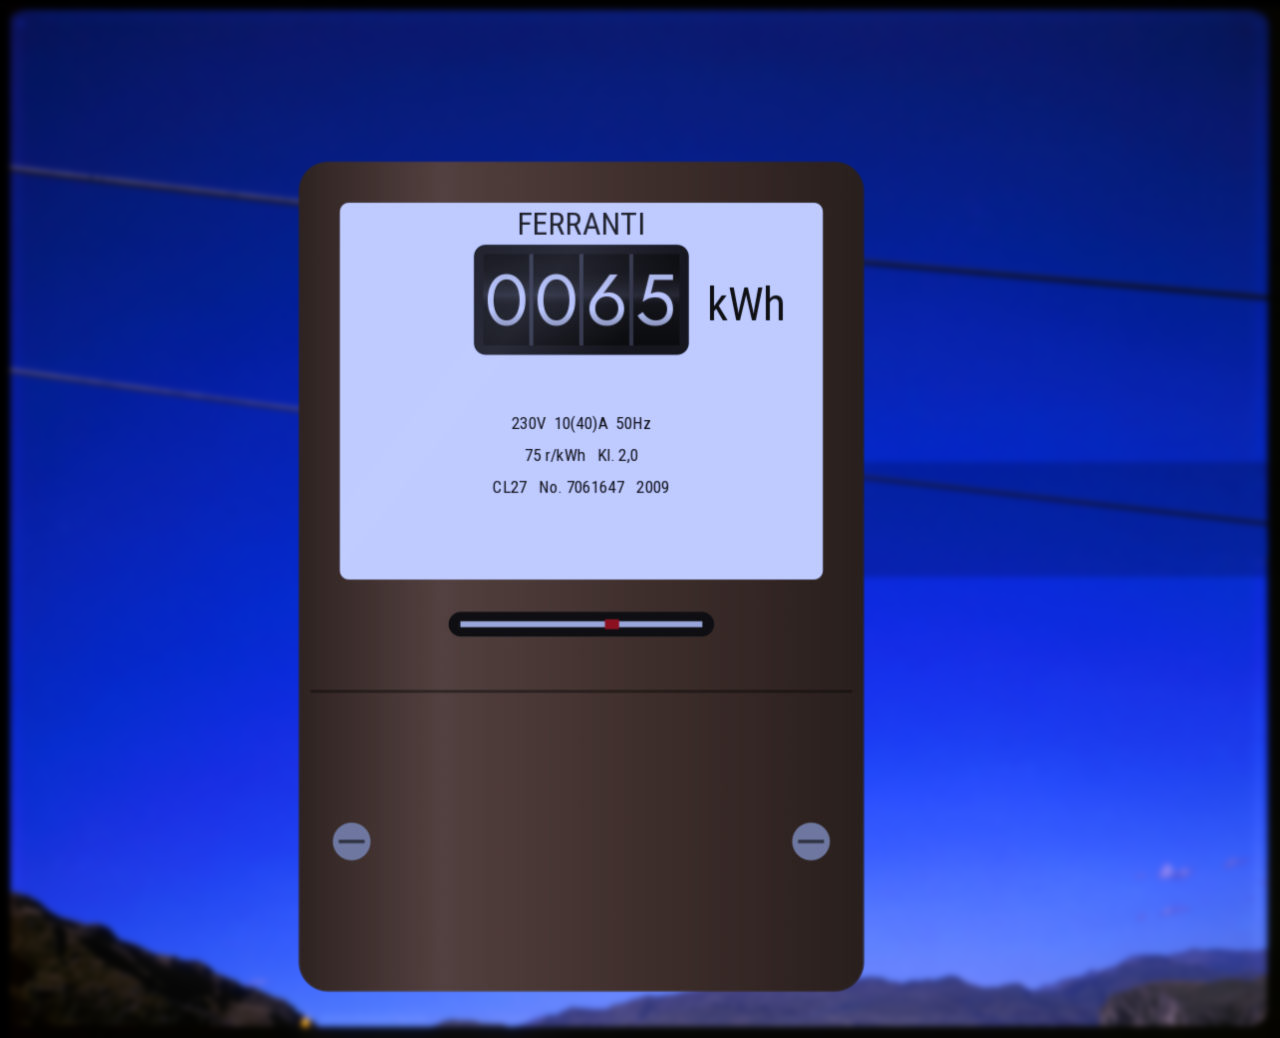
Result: 65 kWh
